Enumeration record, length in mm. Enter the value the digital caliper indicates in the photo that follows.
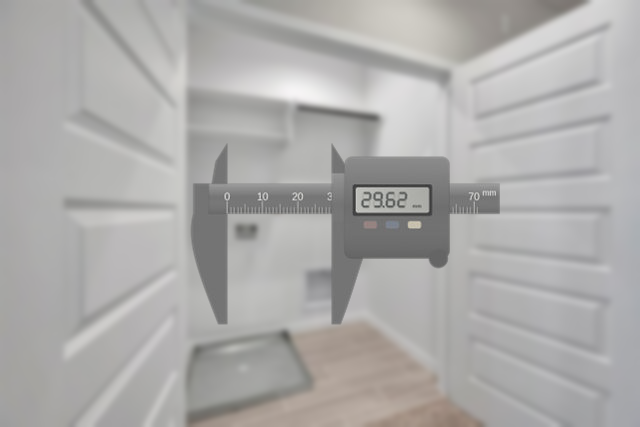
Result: 29.62 mm
